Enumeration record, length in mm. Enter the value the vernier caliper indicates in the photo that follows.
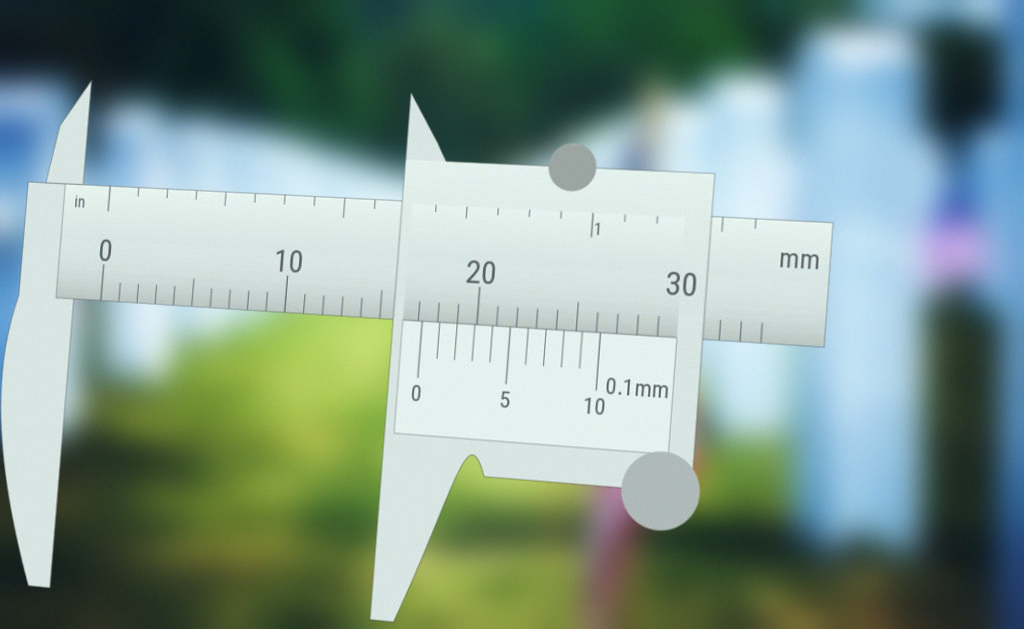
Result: 17.2 mm
